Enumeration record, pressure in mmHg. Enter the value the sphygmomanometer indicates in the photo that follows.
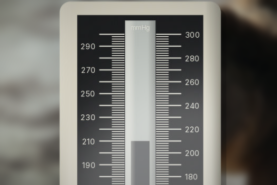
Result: 210 mmHg
